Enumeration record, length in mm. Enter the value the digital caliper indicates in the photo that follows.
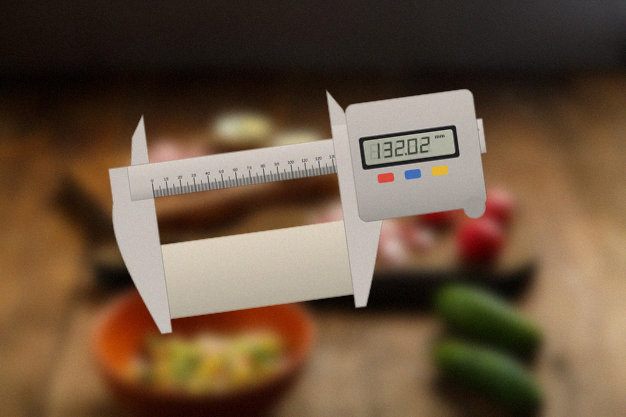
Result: 132.02 mm
